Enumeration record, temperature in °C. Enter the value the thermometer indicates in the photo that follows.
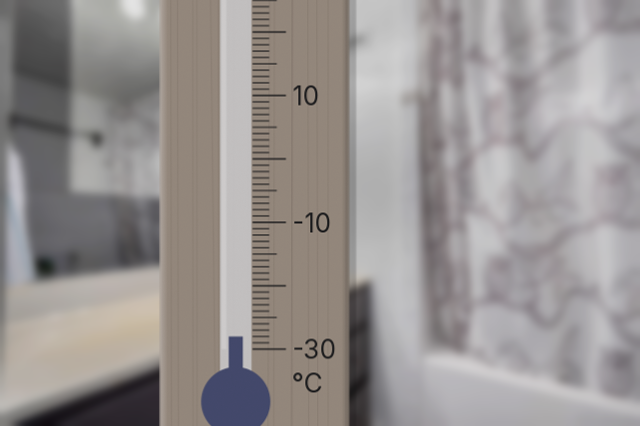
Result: -28 °C
